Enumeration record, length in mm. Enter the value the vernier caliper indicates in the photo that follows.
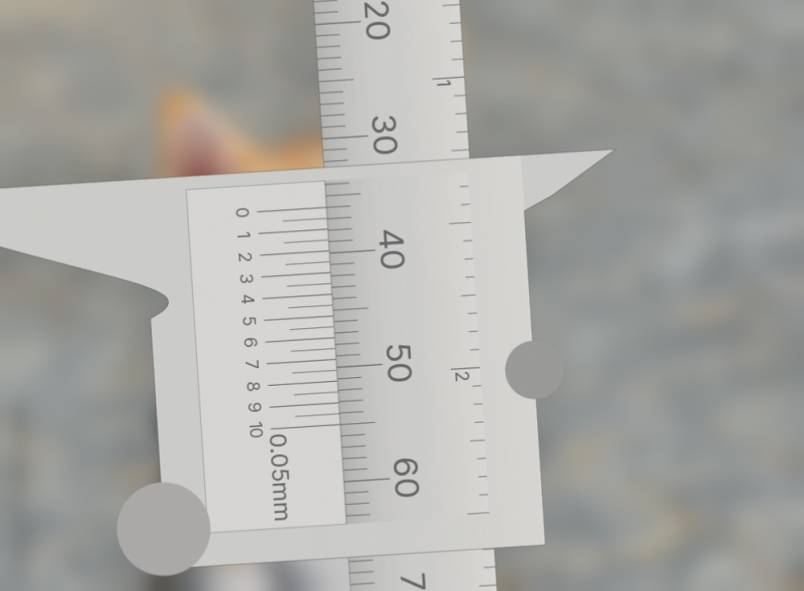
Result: 36.0 mm
